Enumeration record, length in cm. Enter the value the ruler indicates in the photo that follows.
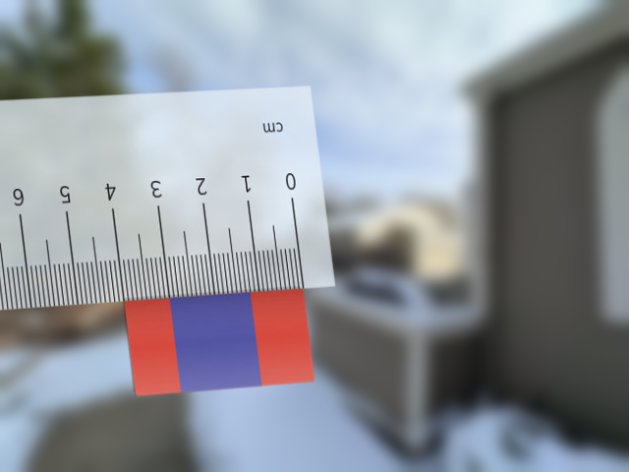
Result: 4 cm
